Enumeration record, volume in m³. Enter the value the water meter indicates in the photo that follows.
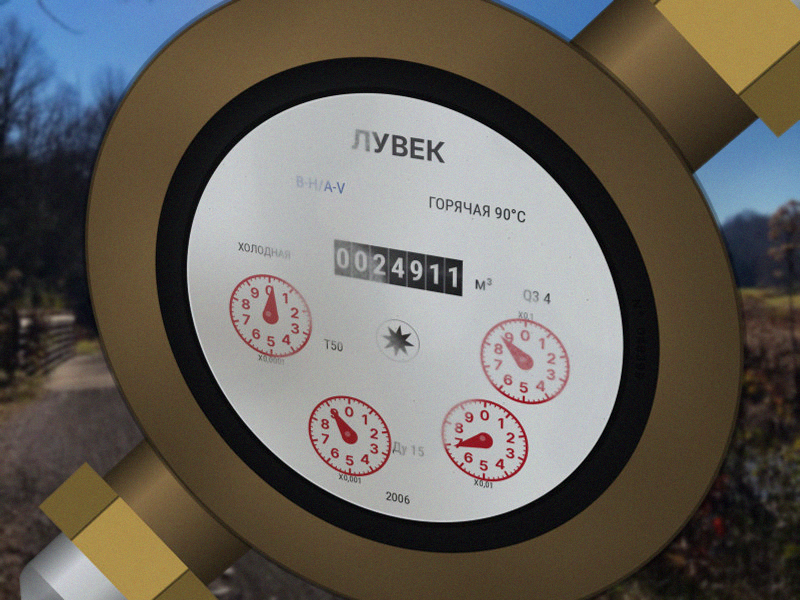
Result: 24911.8690 m³
